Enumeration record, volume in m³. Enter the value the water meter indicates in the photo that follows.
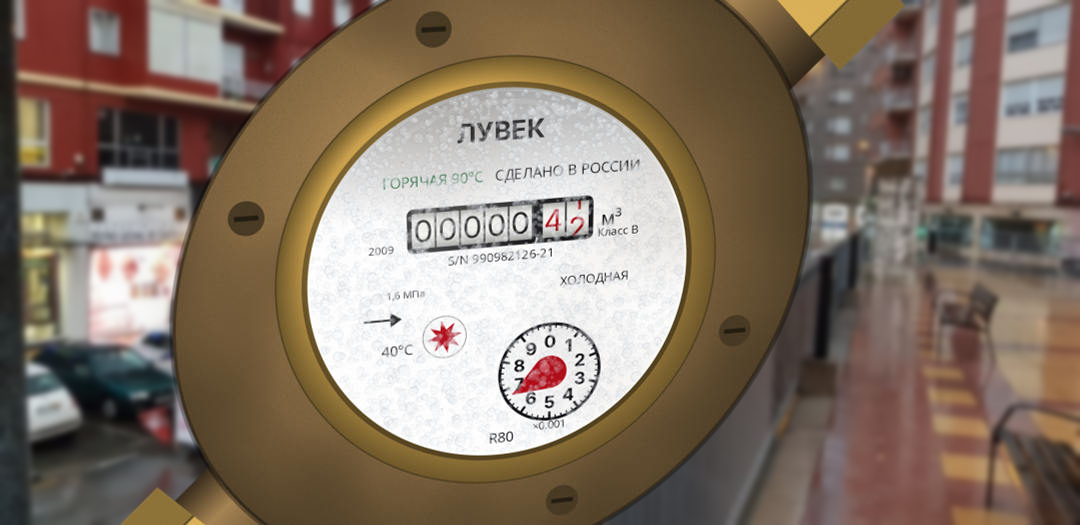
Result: 0.416 m³
